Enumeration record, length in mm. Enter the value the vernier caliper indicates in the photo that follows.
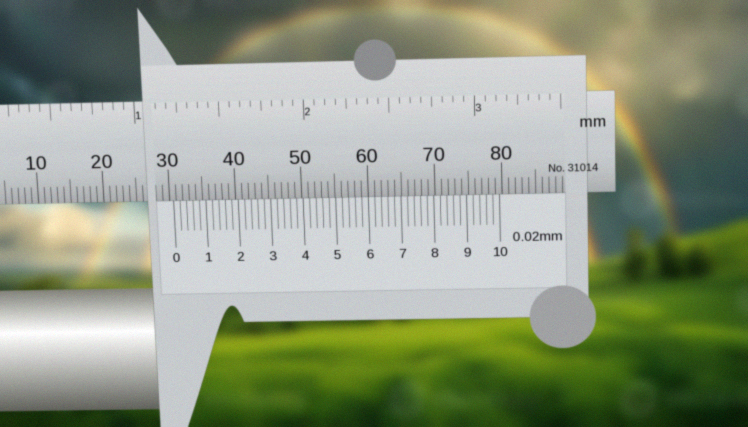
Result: 30.6 mm
